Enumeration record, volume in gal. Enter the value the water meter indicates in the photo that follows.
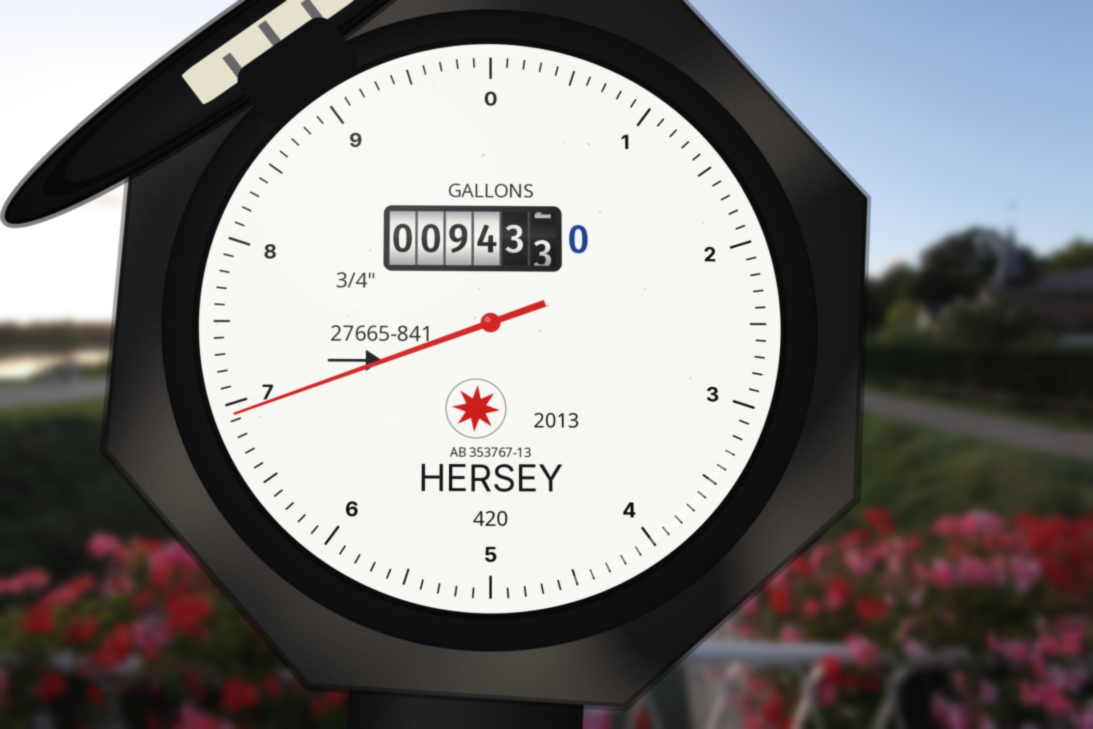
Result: 94326.9 gal
